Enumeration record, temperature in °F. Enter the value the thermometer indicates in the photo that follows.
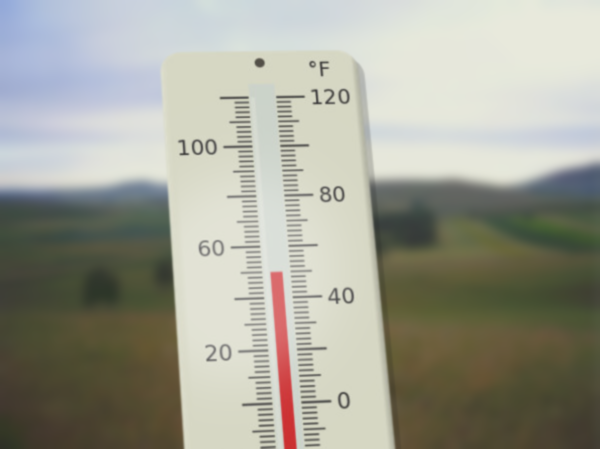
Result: 50 °F
